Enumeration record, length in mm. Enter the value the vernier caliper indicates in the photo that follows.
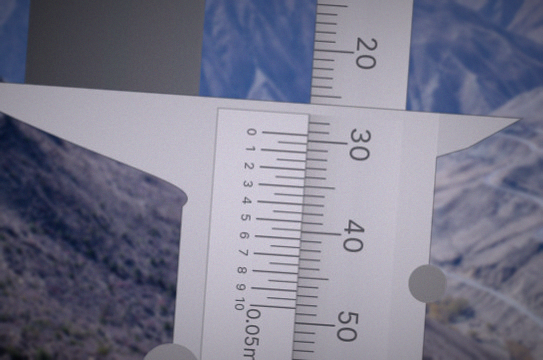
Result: 29.4 mm
